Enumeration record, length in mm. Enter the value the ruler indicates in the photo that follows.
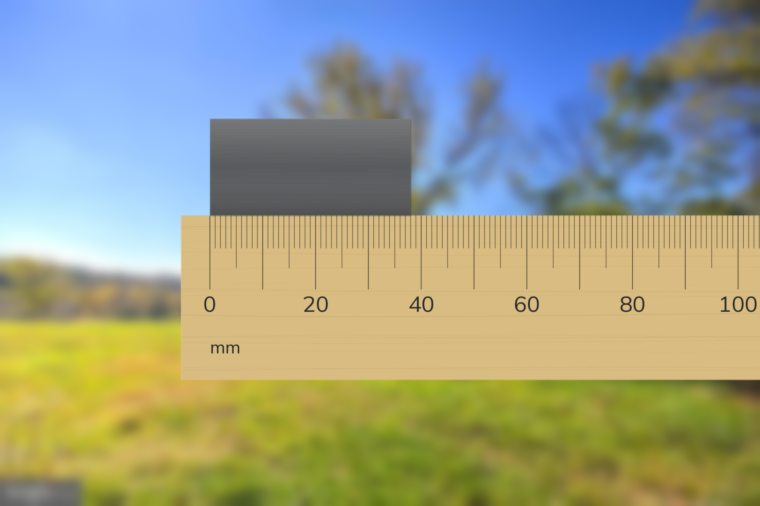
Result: 38 mm
